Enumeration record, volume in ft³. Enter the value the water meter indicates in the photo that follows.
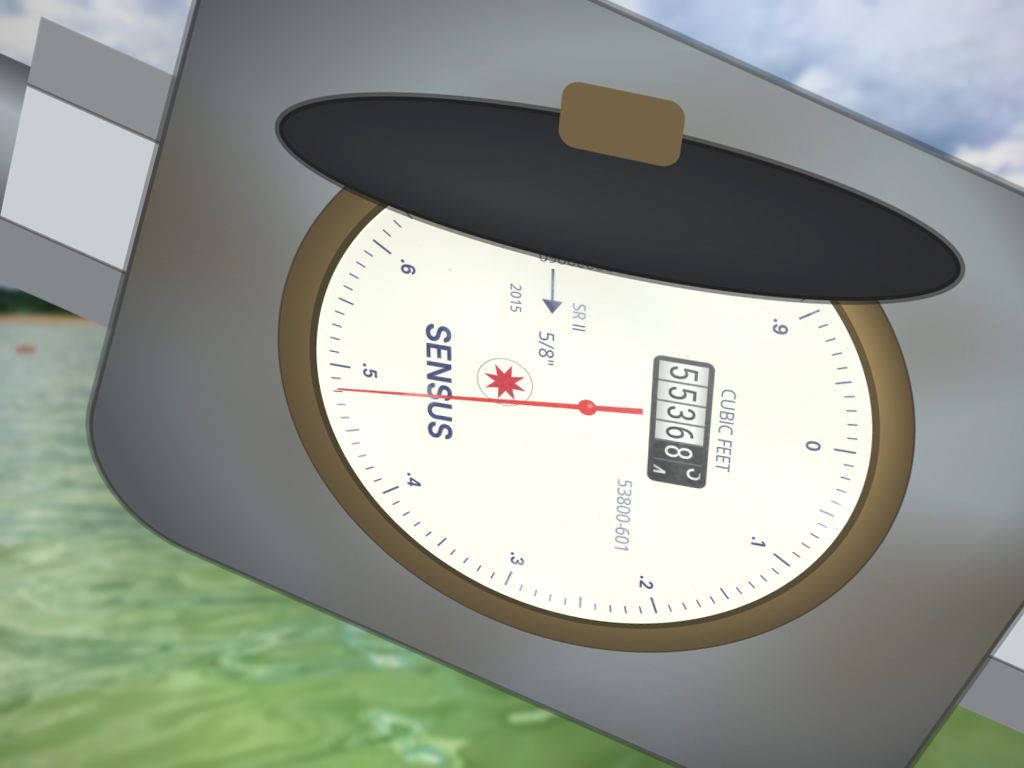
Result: 553683.48 ft³
